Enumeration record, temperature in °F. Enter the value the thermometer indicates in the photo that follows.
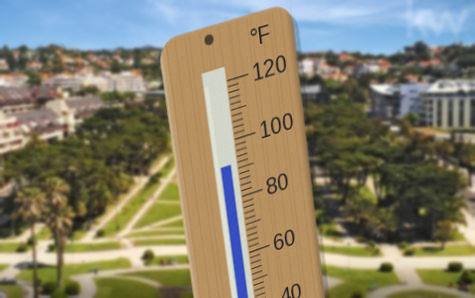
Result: 92 °F
